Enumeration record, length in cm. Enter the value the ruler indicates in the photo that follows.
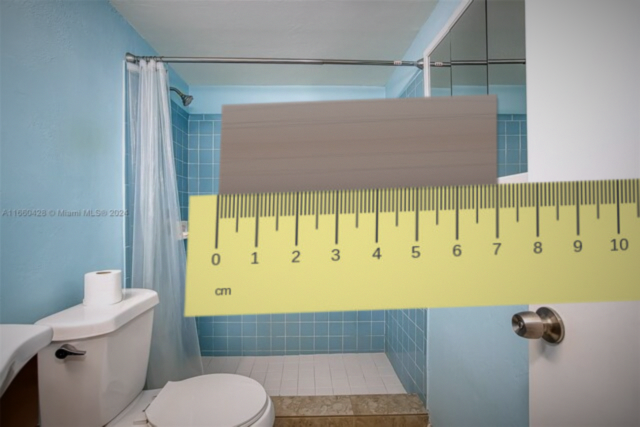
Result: 7 cm
